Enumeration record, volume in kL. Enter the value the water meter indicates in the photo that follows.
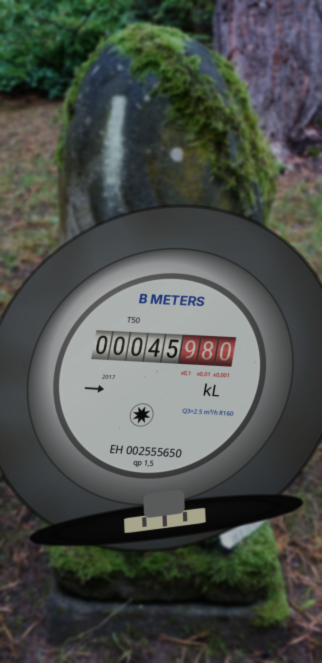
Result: 45.980 kL
